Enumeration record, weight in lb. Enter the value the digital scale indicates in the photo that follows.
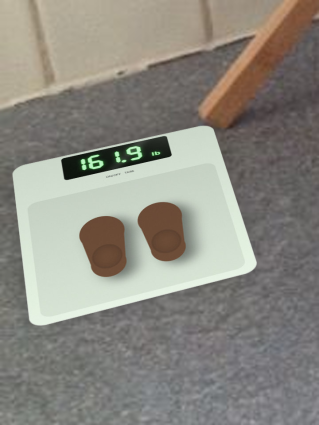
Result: 161.9 lb
